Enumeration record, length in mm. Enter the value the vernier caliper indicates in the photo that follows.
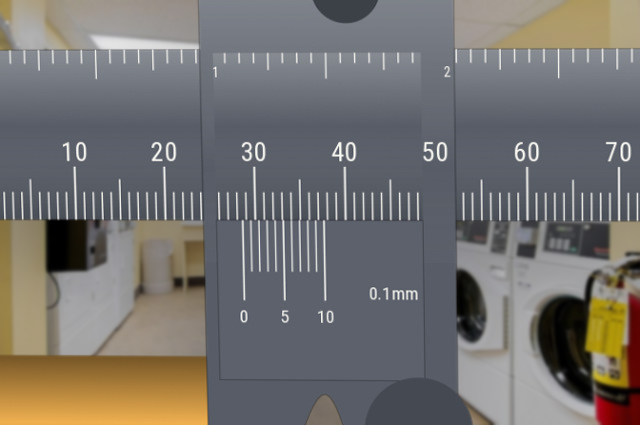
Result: 28.6 mm
